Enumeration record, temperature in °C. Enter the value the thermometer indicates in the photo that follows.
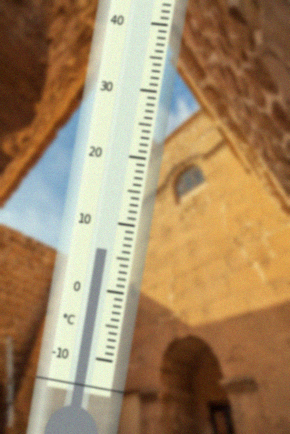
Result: 6 °C
